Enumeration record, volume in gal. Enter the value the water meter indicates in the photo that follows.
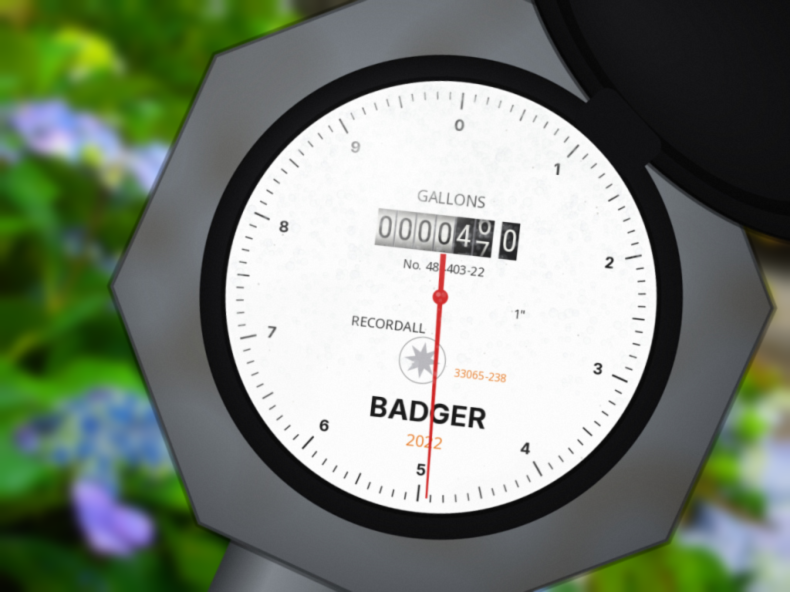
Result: 464.9 gal
